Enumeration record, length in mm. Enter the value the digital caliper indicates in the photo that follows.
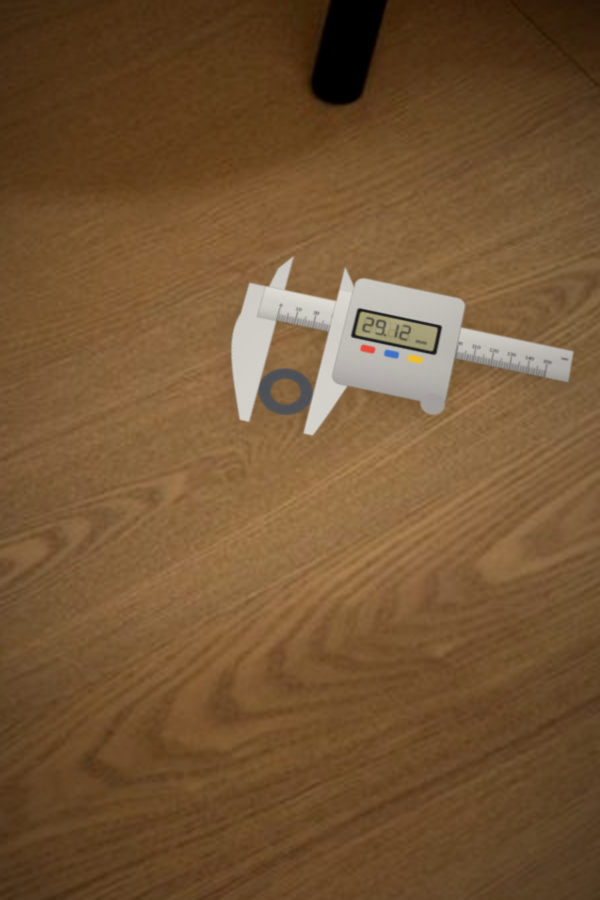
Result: 29.12 mm
